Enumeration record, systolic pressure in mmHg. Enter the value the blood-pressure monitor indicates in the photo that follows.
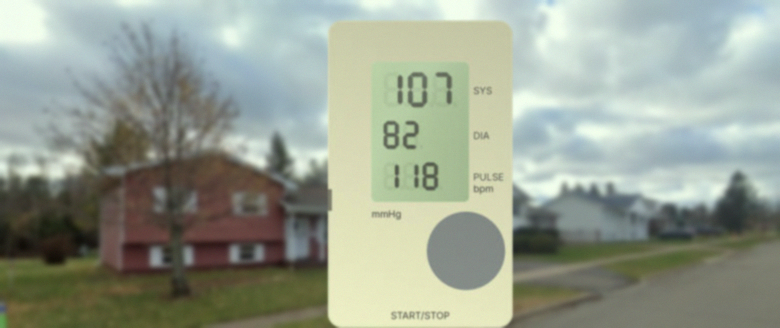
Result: 107 mmHg
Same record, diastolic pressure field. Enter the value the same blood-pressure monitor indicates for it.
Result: 82 mmHg
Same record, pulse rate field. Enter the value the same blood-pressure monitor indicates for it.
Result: 118 bpm
